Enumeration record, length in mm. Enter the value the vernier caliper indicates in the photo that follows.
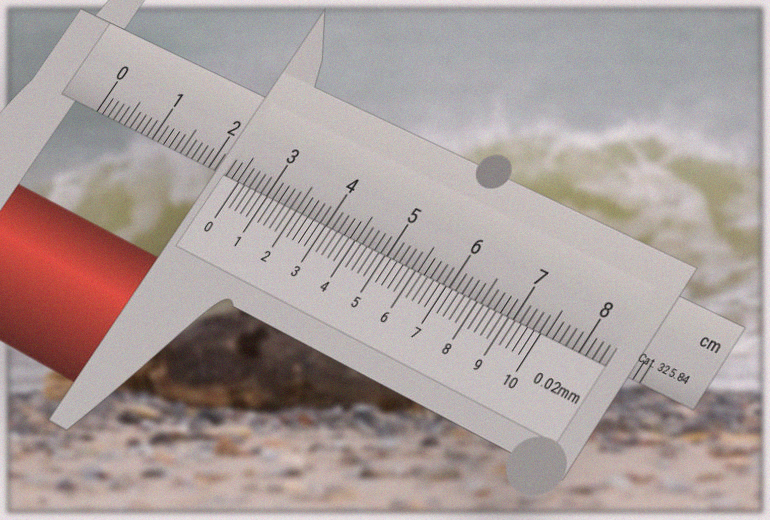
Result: 25.2 mm
